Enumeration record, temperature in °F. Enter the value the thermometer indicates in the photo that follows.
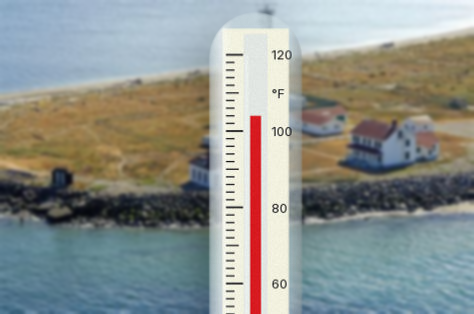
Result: 104 °F
